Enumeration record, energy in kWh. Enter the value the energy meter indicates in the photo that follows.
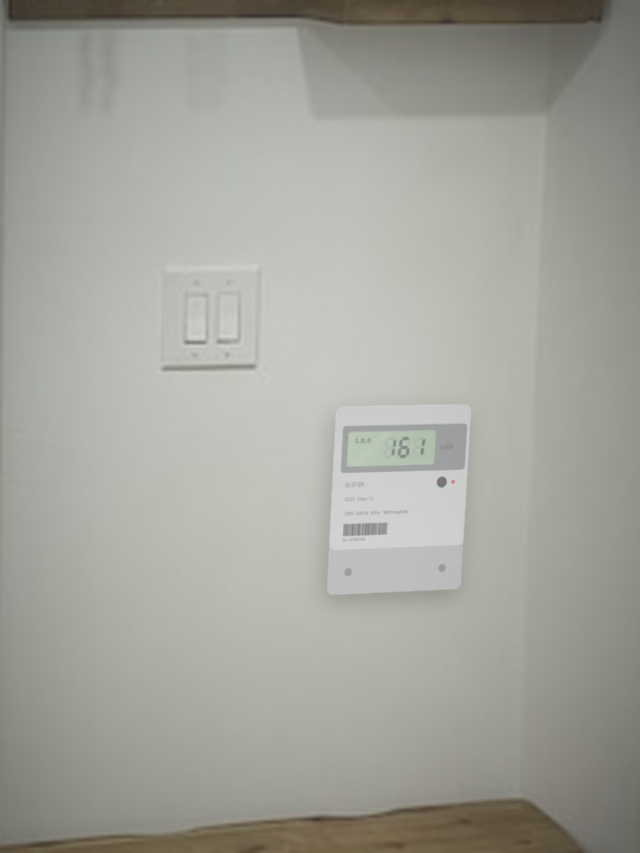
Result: 161 kWh
